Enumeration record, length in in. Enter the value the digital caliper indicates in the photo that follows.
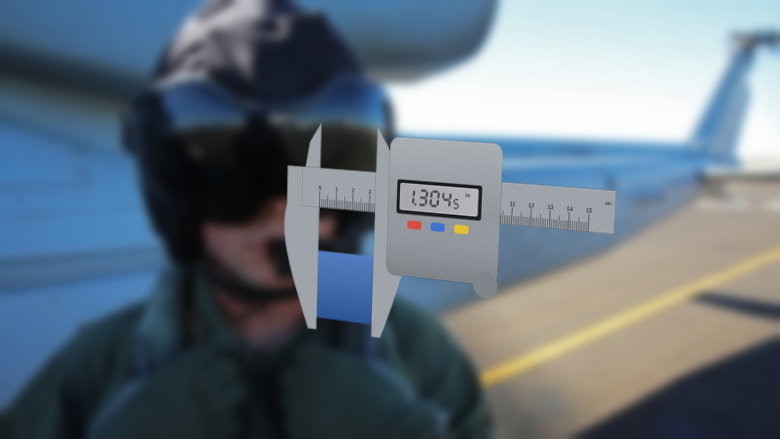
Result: 1.3045 in
